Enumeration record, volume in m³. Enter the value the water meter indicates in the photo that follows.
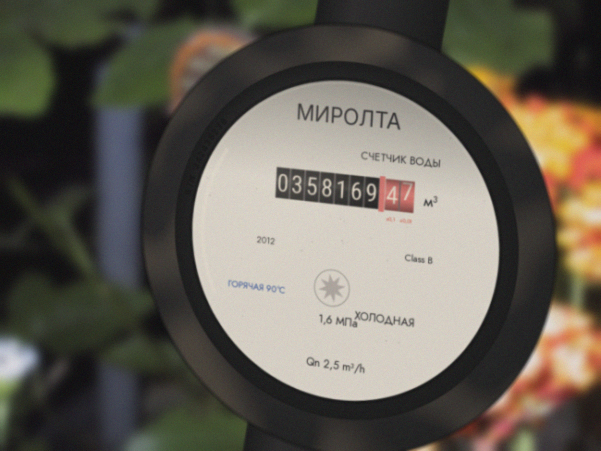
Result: 358169.47 m³
